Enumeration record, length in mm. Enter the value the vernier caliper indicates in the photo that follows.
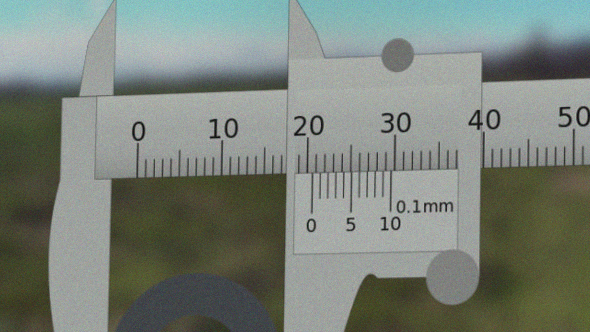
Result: 20.6 mm
